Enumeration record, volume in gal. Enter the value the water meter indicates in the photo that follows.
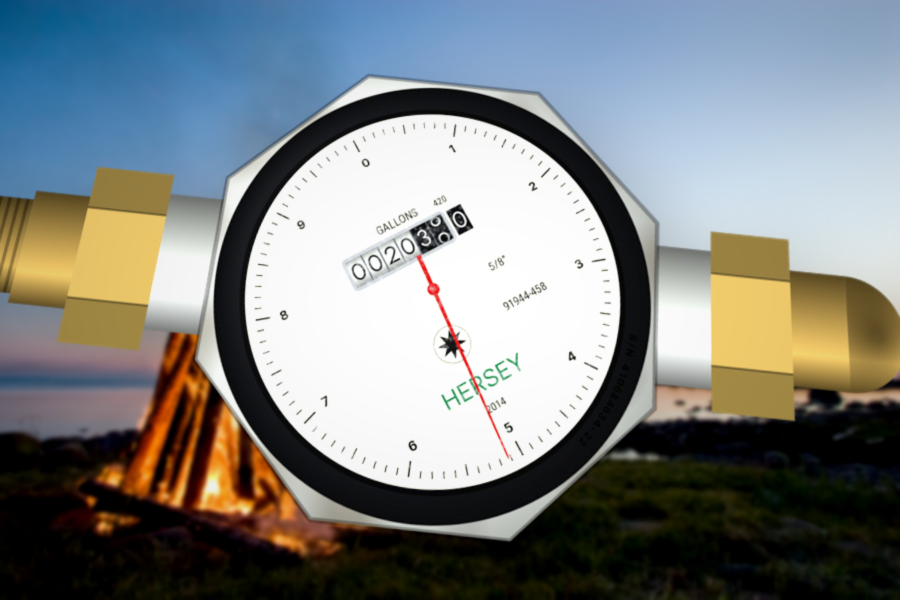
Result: 20385.1 gal
